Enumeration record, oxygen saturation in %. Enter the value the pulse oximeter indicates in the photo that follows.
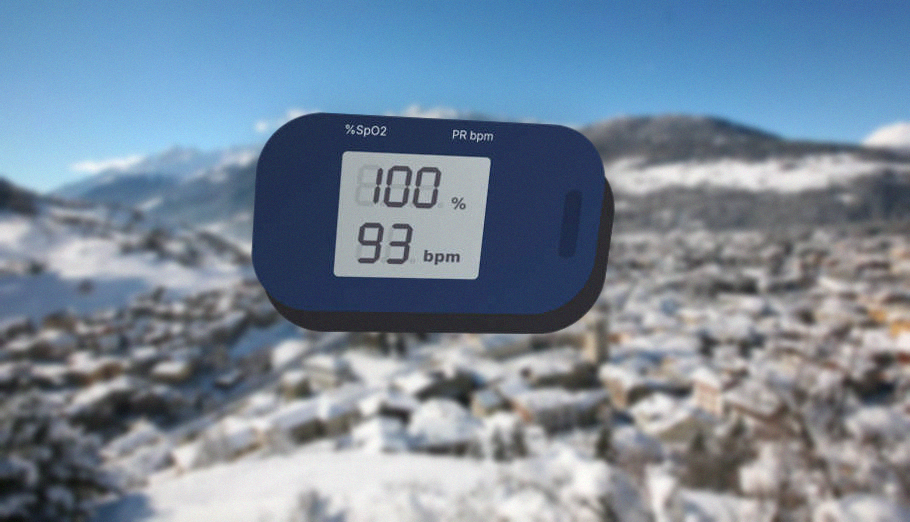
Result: 100 %
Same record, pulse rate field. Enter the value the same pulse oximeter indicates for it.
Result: 93 bpm
